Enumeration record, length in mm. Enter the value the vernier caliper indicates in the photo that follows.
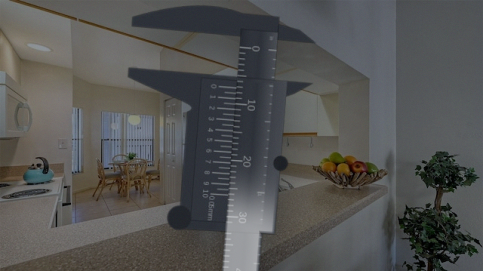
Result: 7.2 mm
